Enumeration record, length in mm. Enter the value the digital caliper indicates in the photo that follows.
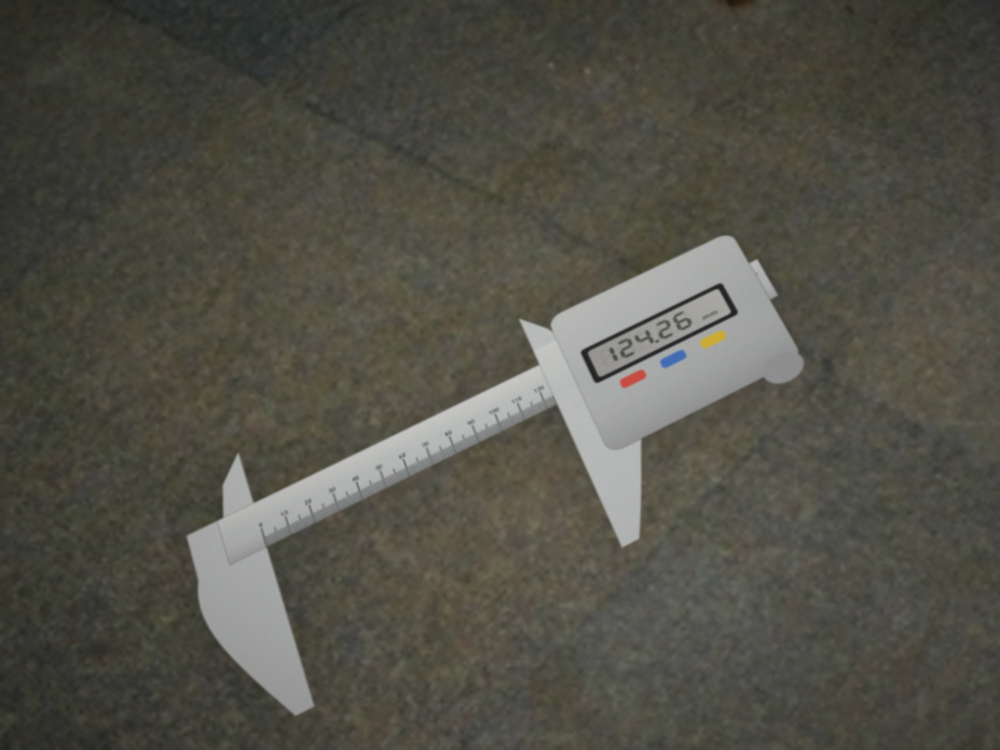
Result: 124.26 mm
